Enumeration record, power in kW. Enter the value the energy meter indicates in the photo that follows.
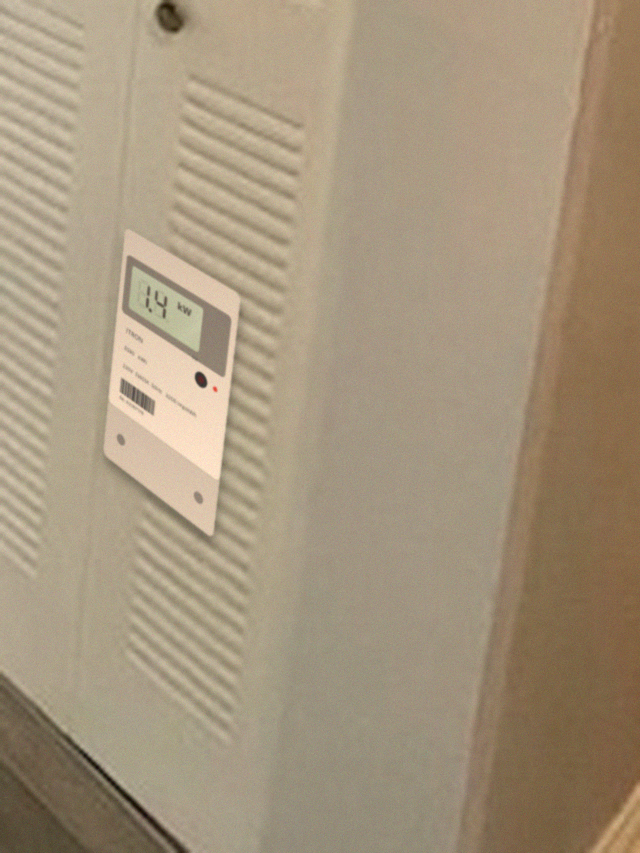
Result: 1.4 kW
